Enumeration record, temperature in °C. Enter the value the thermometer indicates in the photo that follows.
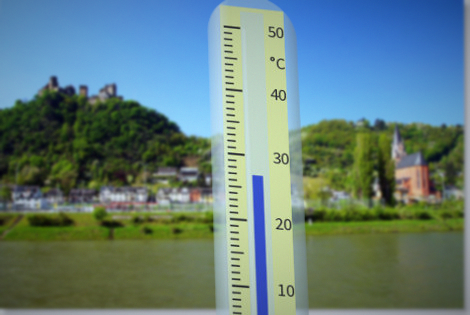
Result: 27 °C
